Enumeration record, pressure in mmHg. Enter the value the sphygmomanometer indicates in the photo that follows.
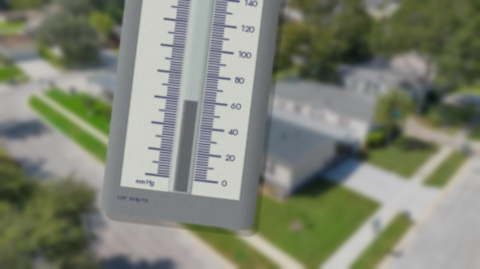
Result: 60 mmHg
